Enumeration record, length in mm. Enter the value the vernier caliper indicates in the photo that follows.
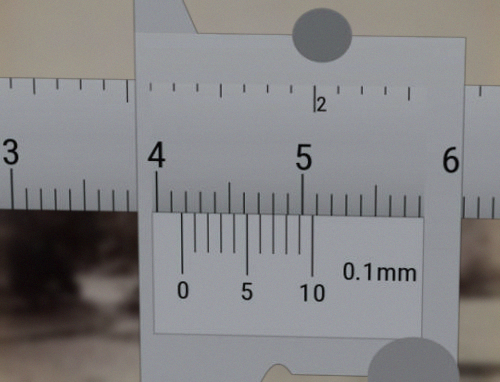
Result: 41.7 mm
